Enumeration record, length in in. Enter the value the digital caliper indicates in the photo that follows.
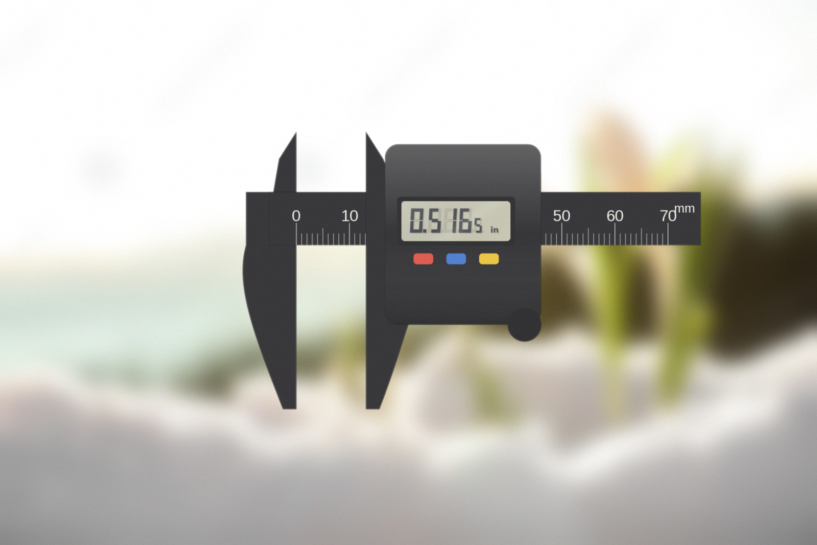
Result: 0.5165 in
